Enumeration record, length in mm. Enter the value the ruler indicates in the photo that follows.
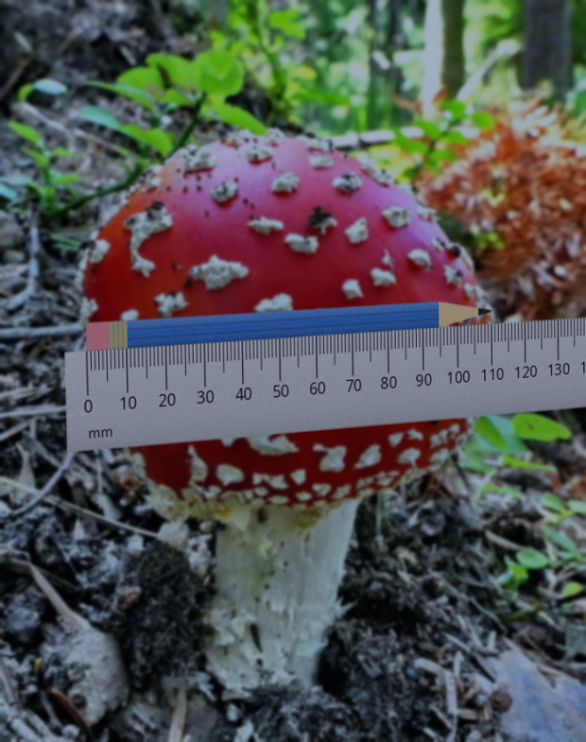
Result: 110 mm
